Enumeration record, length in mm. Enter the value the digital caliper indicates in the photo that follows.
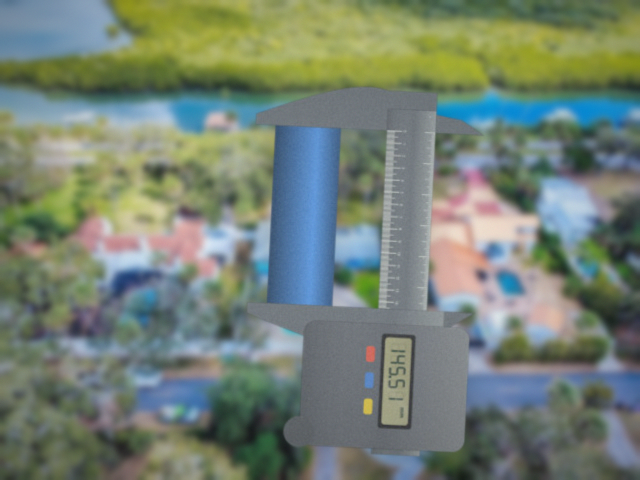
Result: 145.51 mm
